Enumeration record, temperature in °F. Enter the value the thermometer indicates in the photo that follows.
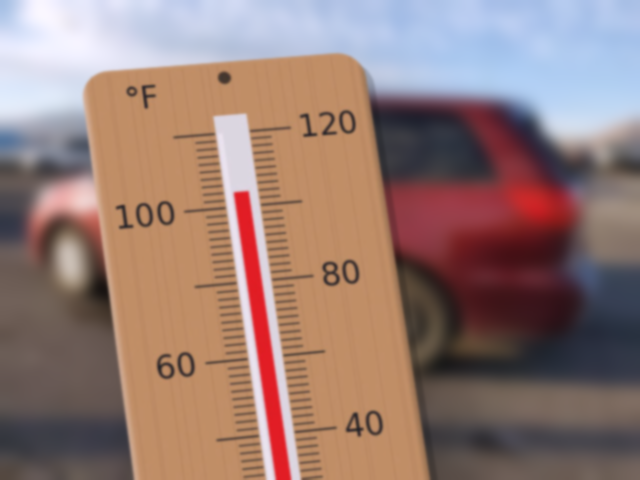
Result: 104 °F
